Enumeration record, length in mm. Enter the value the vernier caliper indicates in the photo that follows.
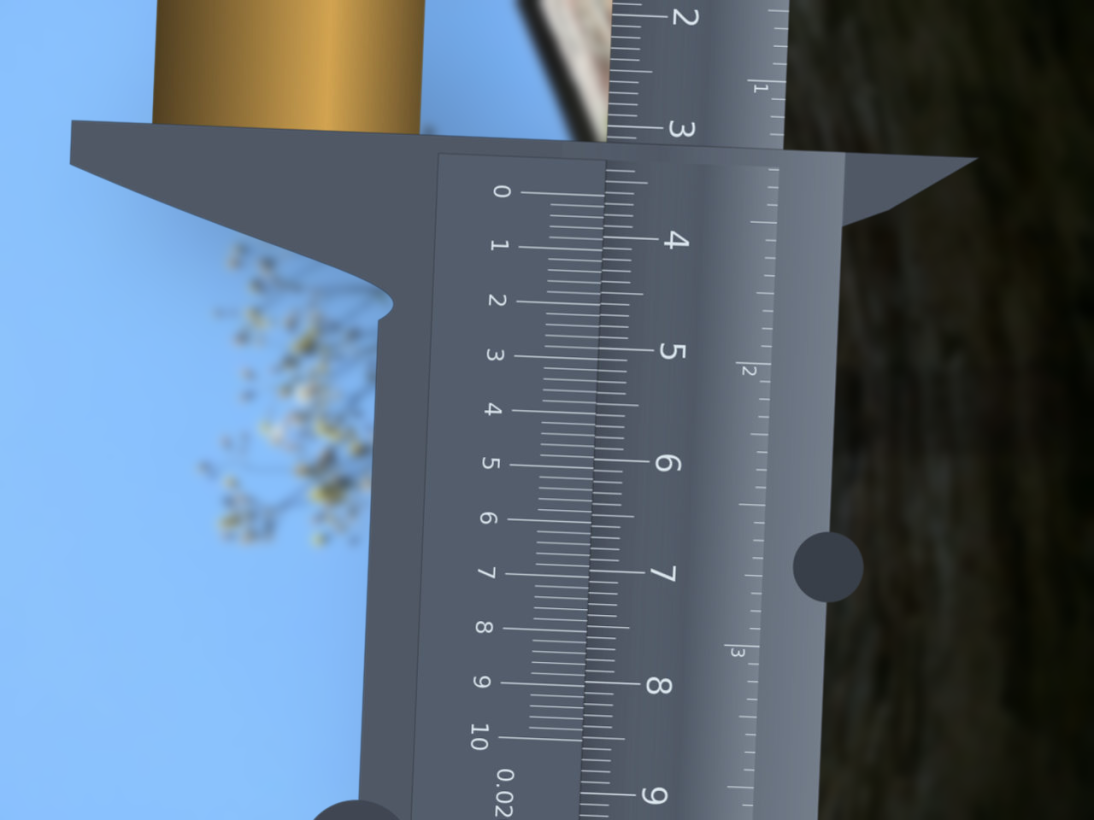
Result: 36.3 mm
